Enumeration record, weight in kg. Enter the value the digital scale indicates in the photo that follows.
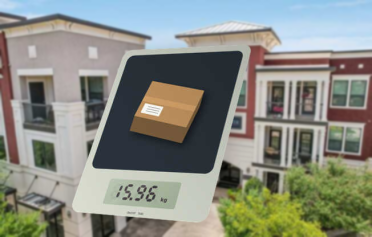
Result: 15.96 kg
